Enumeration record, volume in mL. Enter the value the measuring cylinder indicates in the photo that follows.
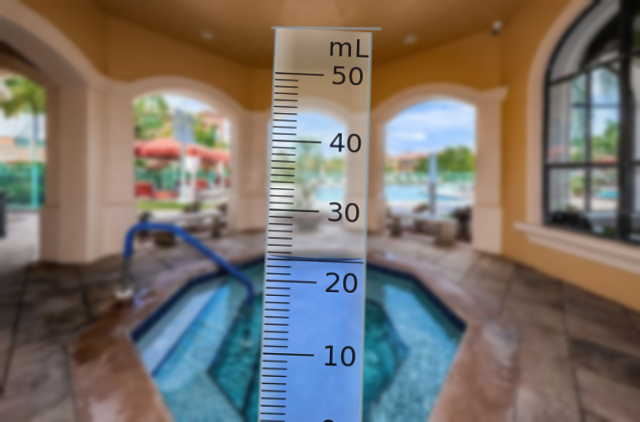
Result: 23 mL
